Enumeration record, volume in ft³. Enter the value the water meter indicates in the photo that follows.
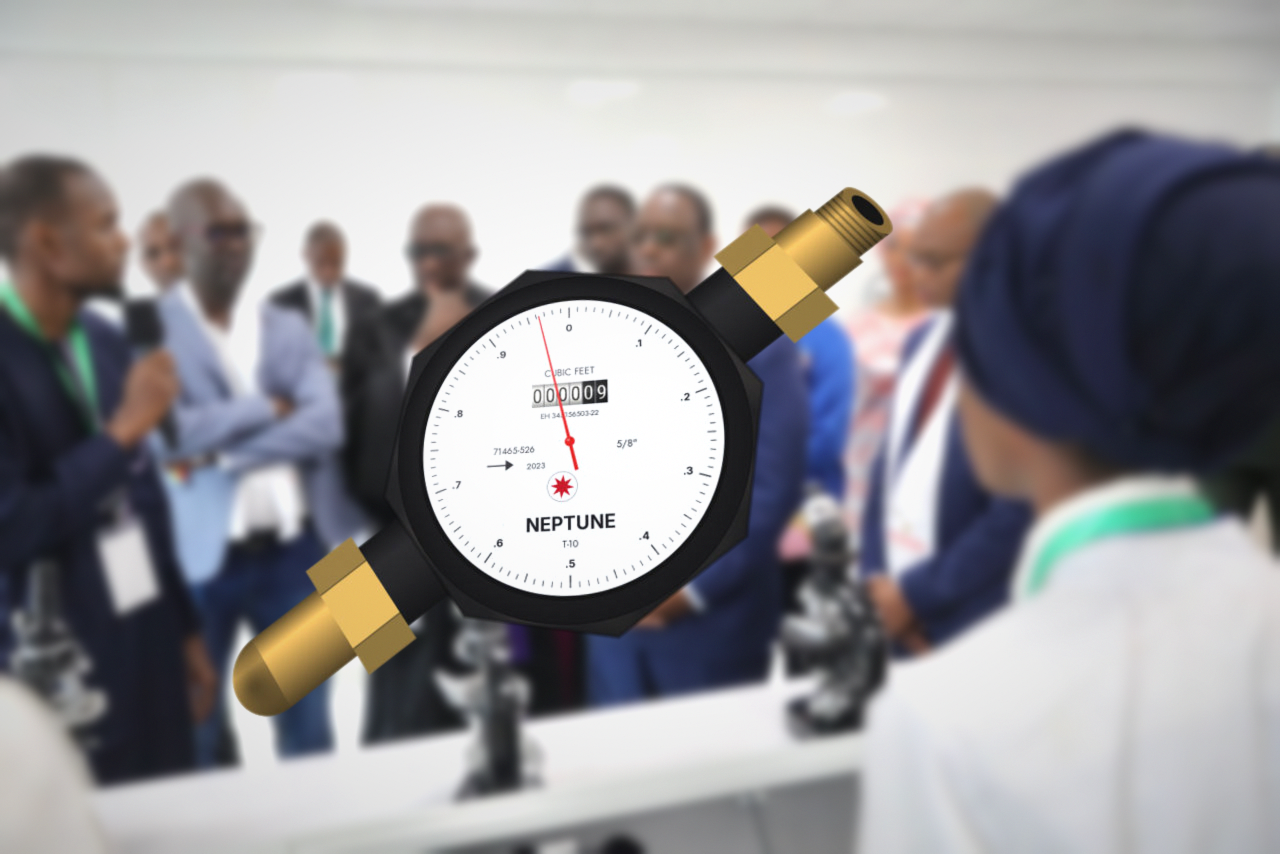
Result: 8.96 ft³
